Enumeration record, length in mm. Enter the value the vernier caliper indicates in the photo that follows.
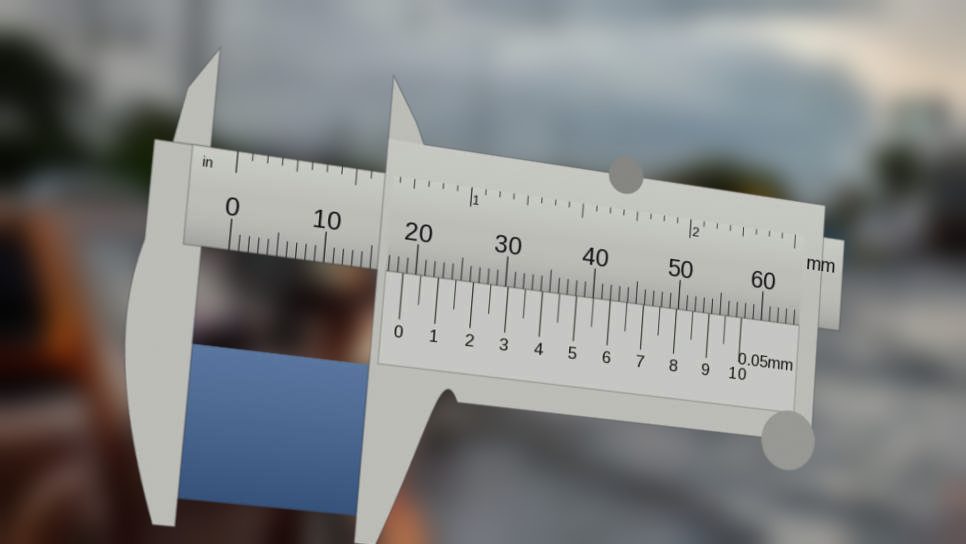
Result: 18.6 mm
